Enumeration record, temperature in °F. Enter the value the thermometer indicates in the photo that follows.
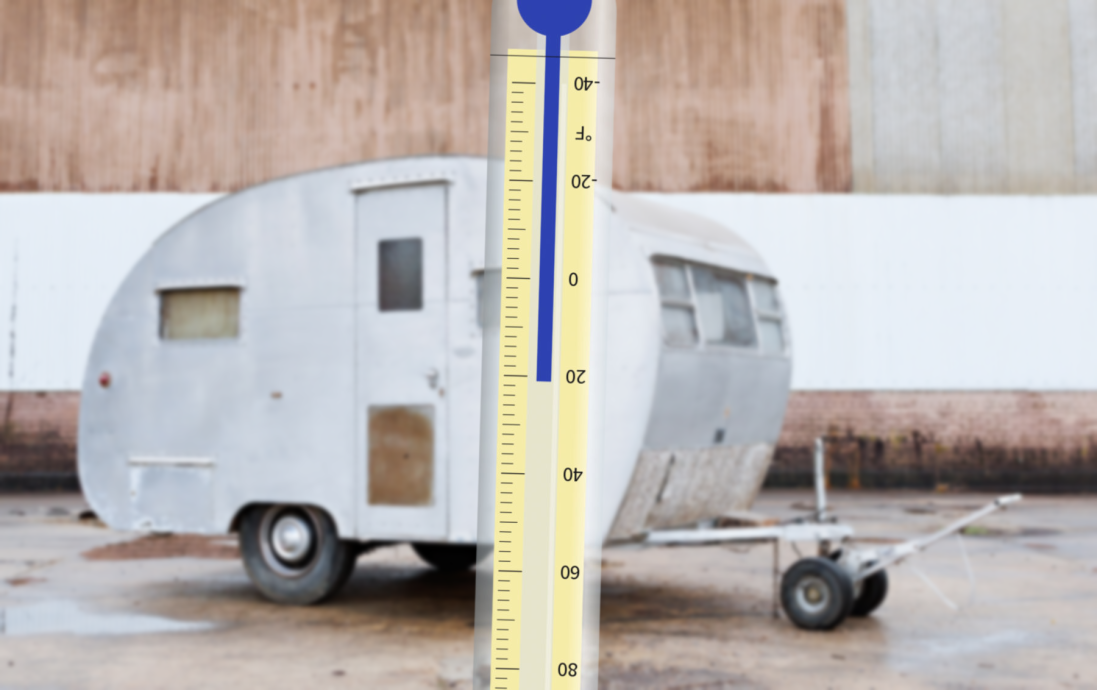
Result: 21 °F
